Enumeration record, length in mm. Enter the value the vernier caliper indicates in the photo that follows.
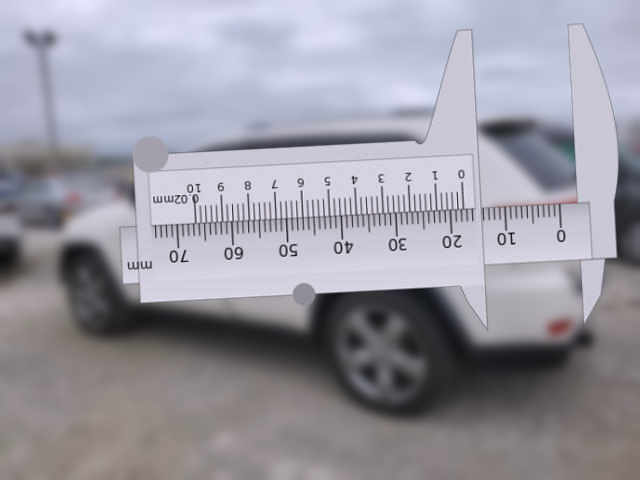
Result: 17.6 mm
